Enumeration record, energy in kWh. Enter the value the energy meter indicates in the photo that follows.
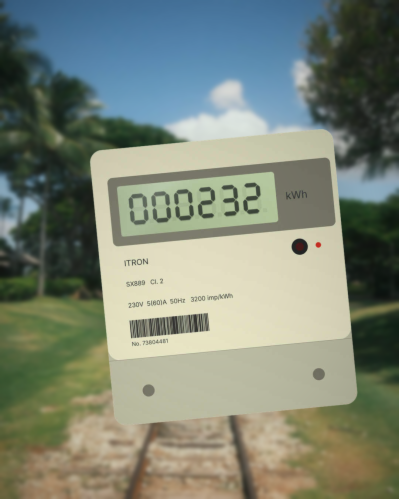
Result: 232 kWh
